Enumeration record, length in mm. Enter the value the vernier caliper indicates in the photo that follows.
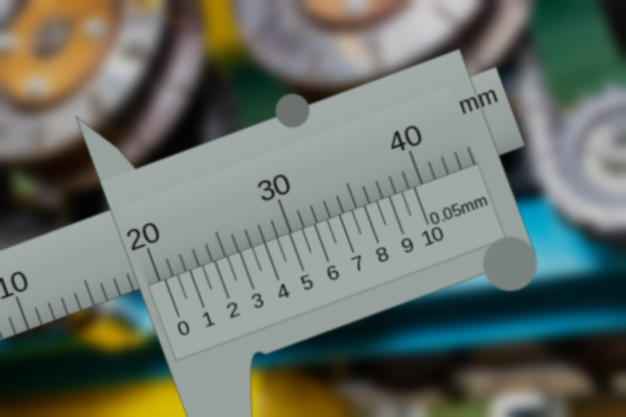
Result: 20.4 mm
